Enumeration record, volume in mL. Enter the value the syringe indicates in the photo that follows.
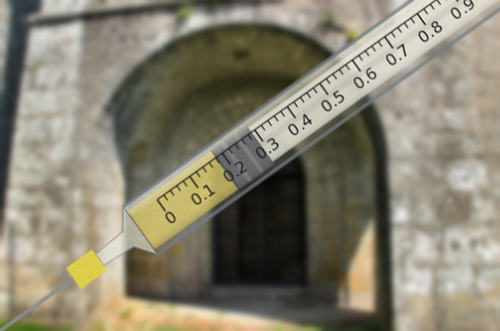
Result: 0.18 mL
